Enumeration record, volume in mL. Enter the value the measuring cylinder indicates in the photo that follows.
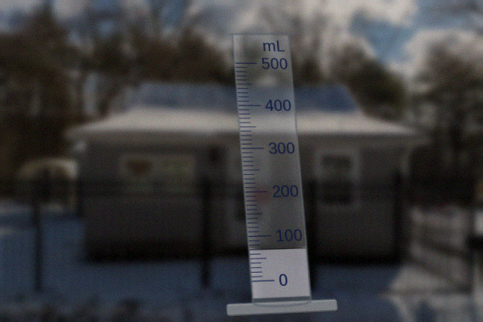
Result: 70 mL
